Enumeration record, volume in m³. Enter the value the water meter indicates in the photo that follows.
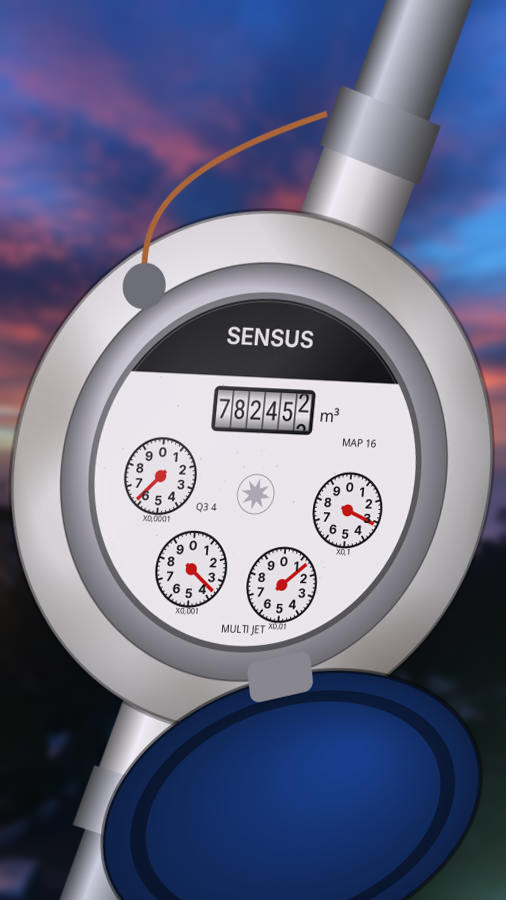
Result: 782452.3136 m³
